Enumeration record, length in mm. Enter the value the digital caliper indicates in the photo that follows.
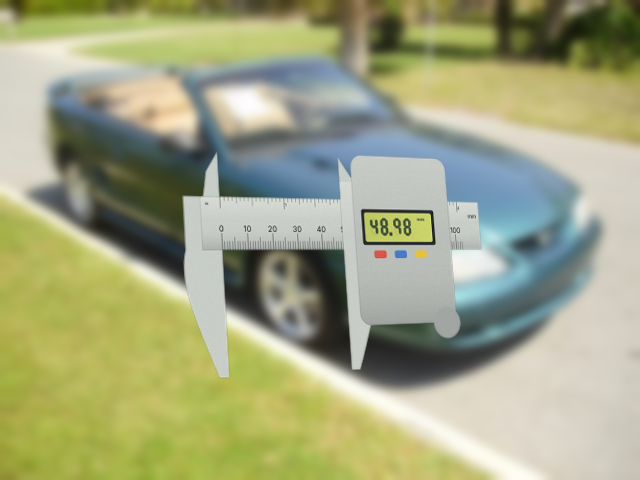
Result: 48.98 mm
